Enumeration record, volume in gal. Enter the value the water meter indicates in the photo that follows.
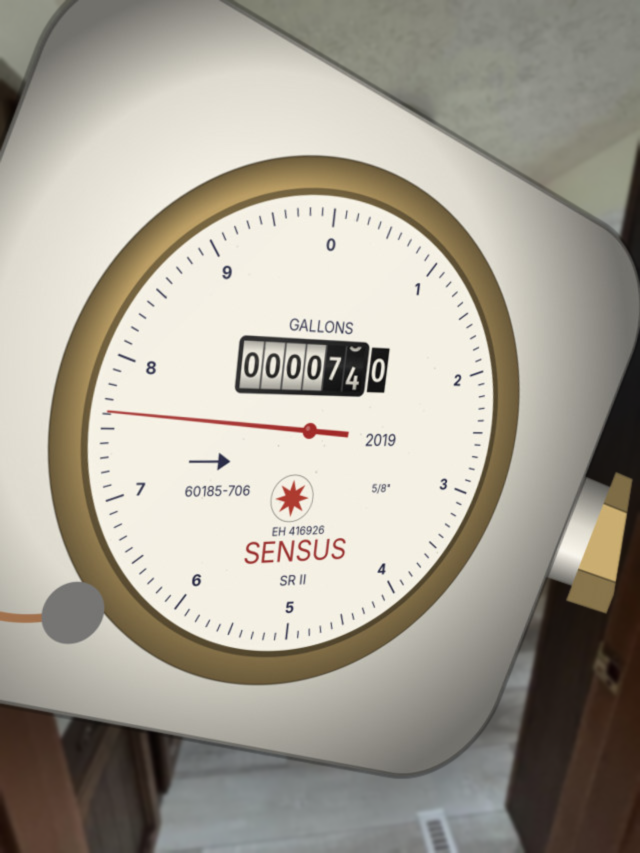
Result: 737.6 gal
